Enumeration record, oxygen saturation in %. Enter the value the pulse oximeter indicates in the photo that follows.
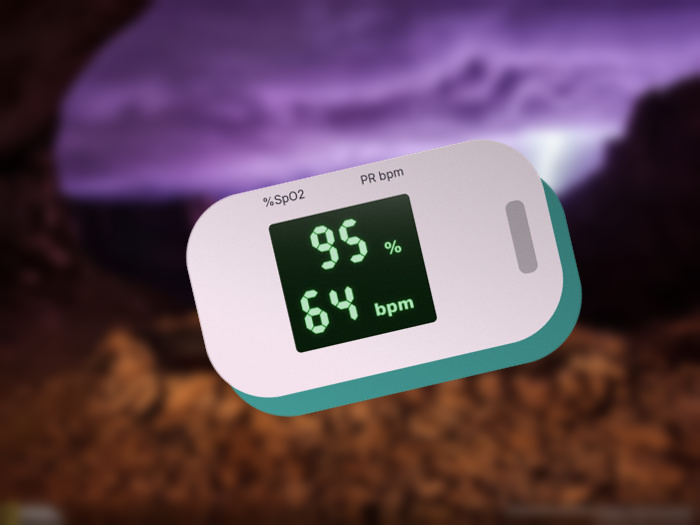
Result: 95 %
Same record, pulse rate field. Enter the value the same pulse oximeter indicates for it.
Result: 64 bpm
